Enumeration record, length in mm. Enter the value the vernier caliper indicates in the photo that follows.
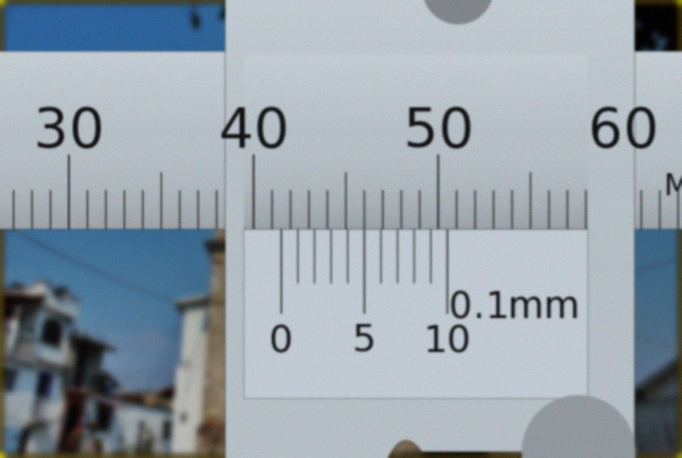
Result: 41.5 mm
